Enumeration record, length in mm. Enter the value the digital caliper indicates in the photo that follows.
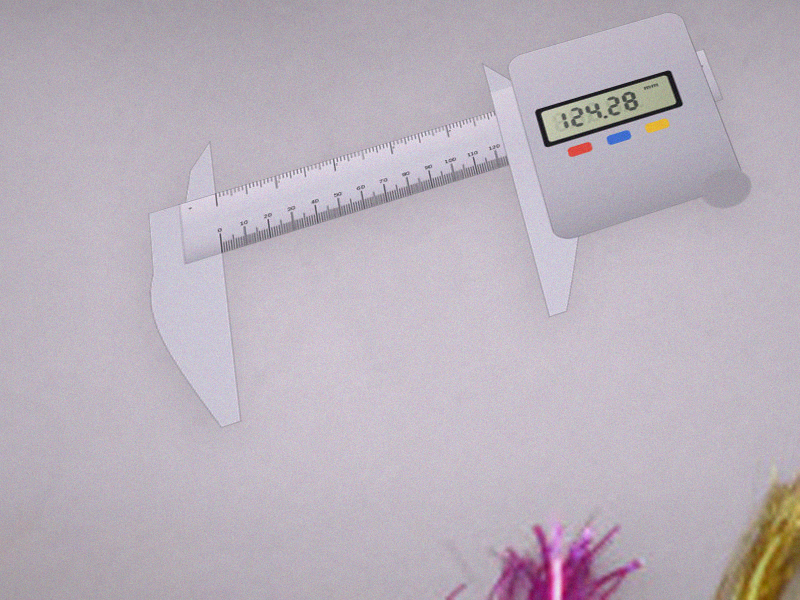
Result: 124.28 mm
